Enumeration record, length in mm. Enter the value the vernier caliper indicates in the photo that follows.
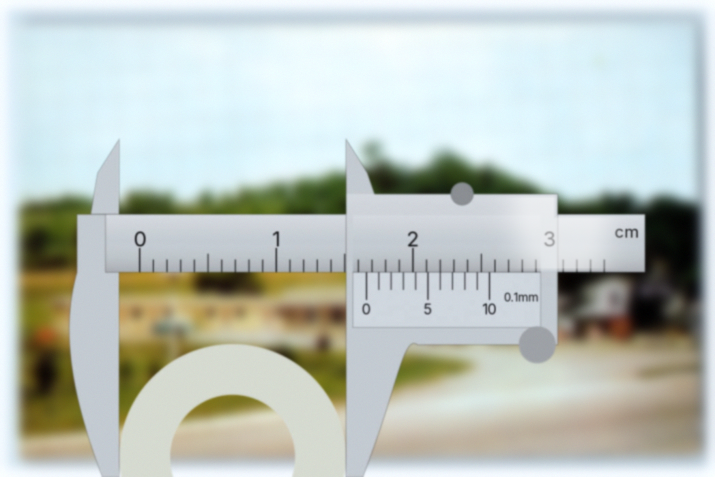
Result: 16.6 mm
